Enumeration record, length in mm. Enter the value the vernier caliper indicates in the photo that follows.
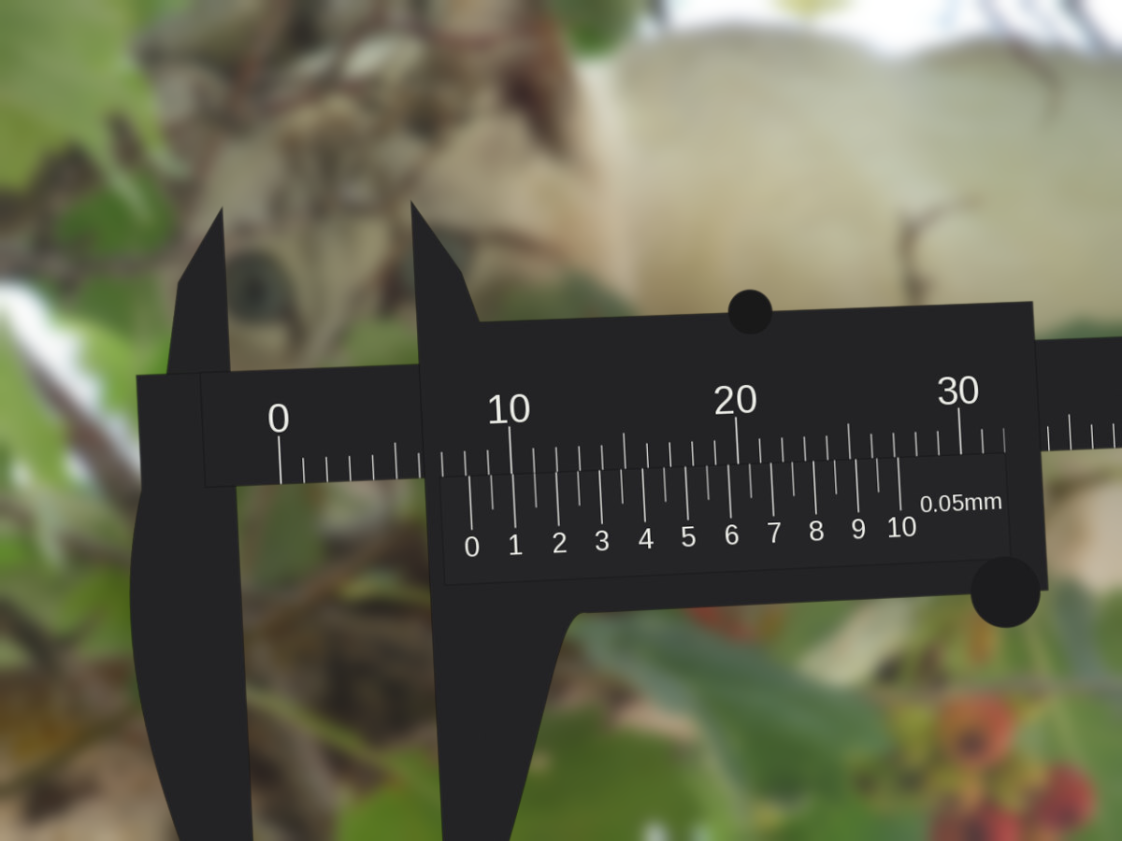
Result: 8.15 mm
